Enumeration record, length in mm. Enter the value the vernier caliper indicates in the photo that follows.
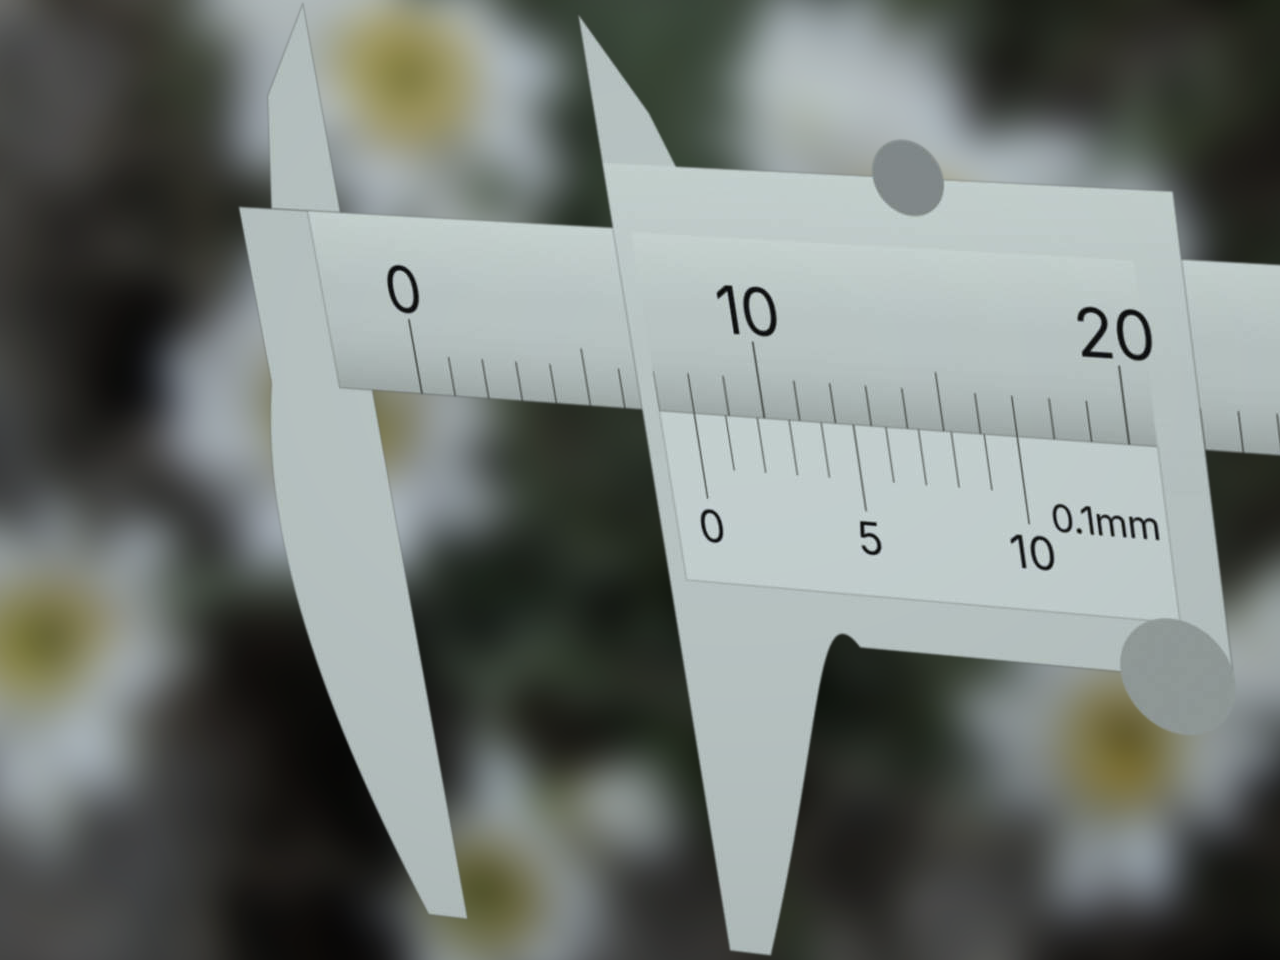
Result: 8.0 mm
